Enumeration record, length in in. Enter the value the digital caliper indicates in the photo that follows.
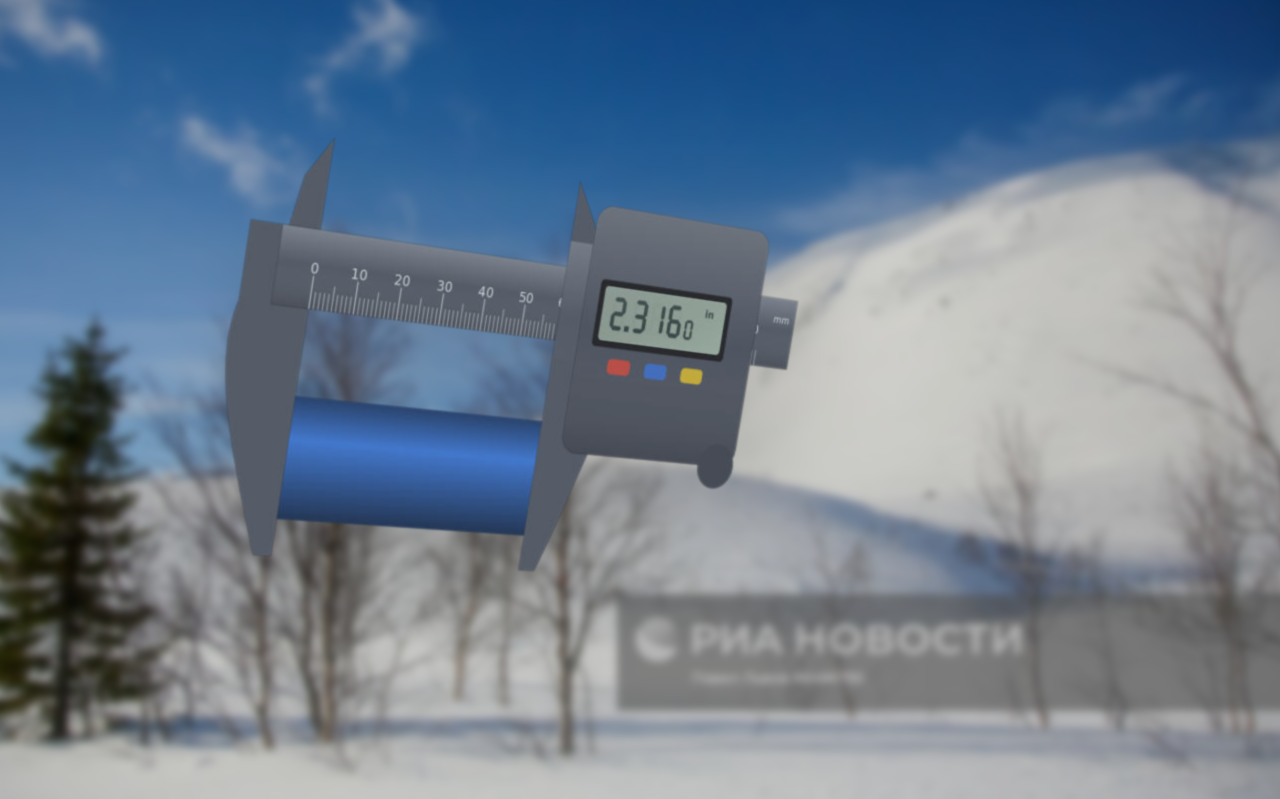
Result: 2.3160 in
